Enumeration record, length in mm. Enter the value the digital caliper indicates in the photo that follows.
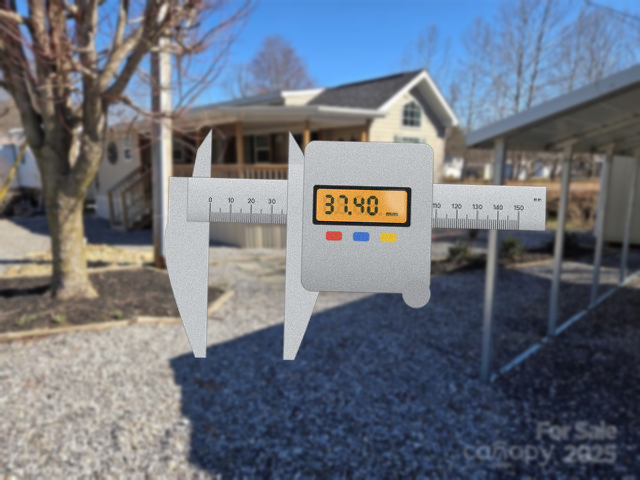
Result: 37.40 mm
